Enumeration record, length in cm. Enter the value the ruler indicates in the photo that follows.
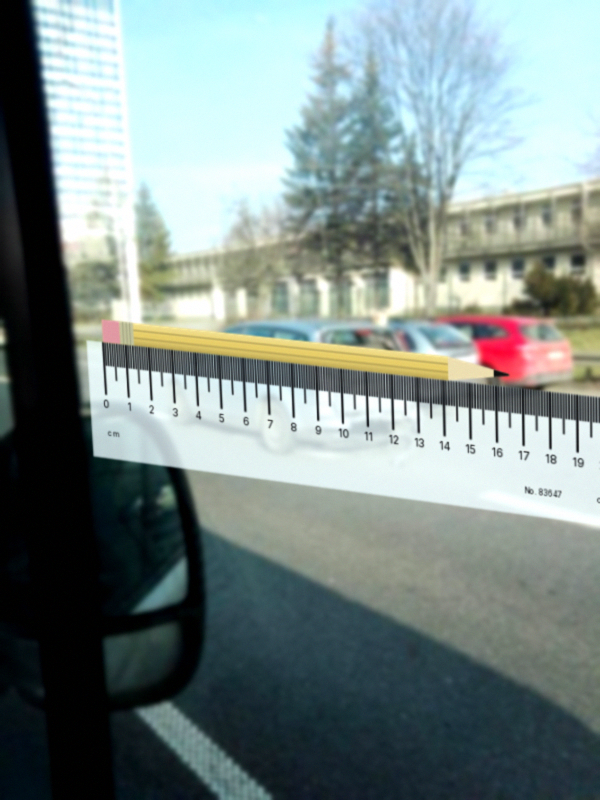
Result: 16.5 cm
